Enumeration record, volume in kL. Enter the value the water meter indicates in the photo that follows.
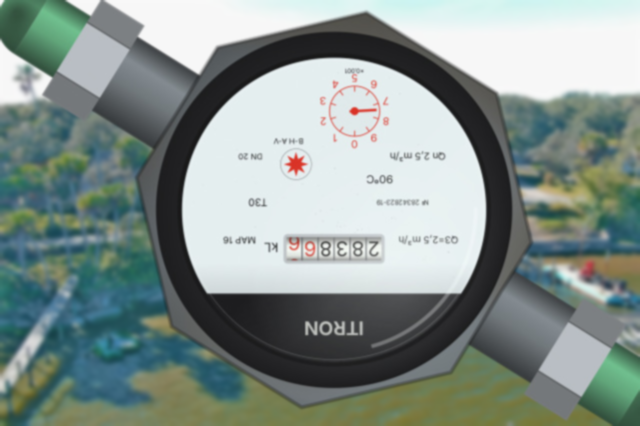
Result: 2838.657 kL
